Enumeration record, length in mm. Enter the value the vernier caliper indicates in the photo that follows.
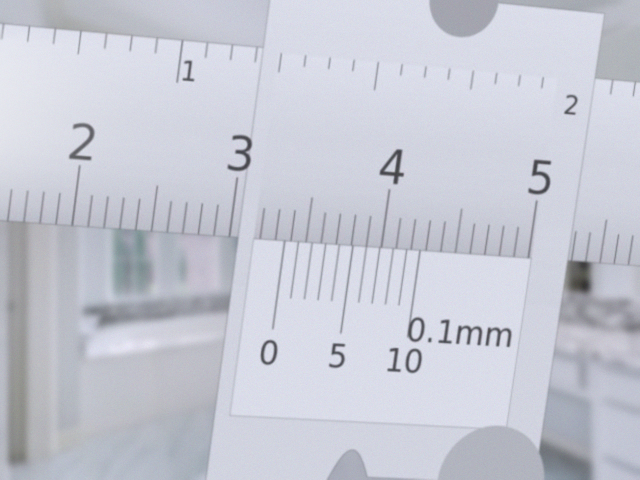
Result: 33.6 mm
